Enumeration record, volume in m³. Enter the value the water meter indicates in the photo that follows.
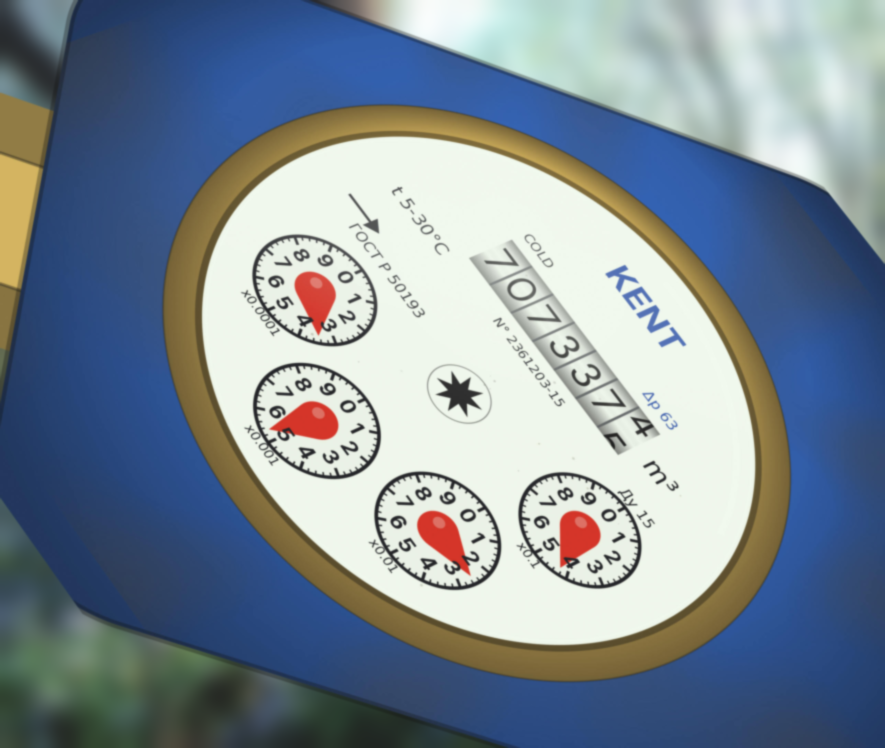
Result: 7073374.4253 m³
